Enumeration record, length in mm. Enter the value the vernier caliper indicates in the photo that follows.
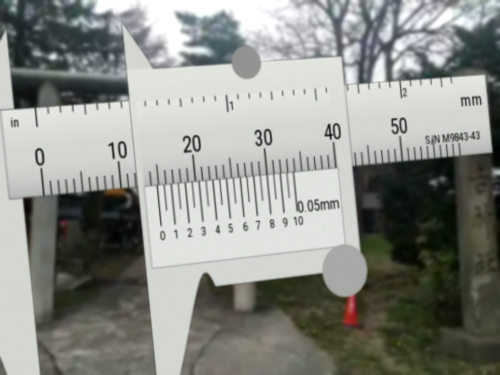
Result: 14.8 mm
